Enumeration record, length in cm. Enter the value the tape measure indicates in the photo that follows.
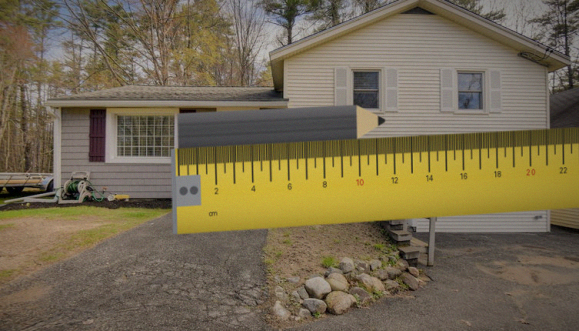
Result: 11.5 cm
